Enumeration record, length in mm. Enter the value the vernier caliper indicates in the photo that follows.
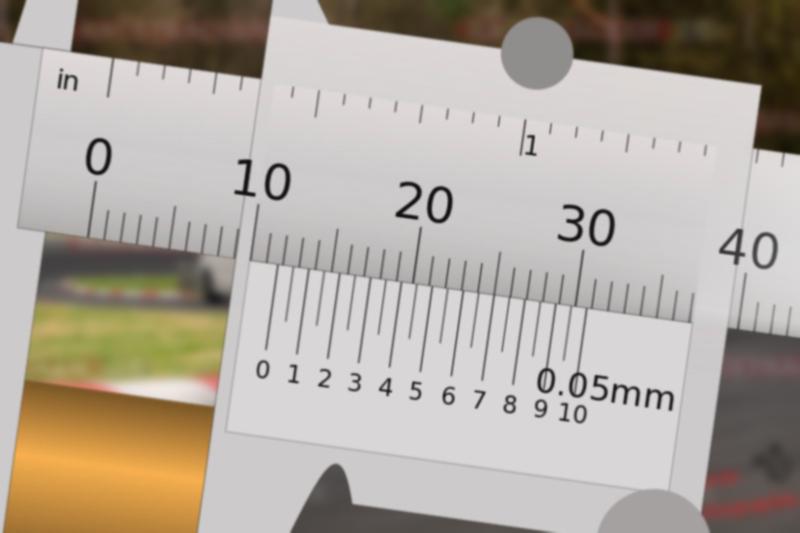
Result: 11.7 mm
